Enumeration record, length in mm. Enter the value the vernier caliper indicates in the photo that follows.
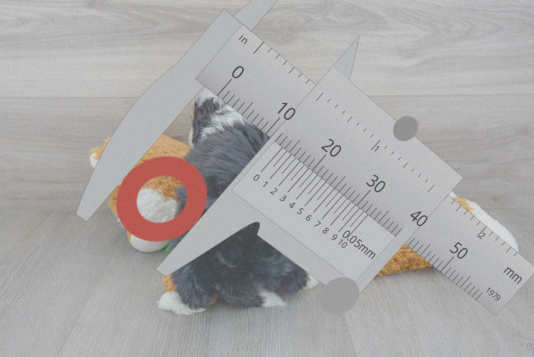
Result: 13.6 mm
